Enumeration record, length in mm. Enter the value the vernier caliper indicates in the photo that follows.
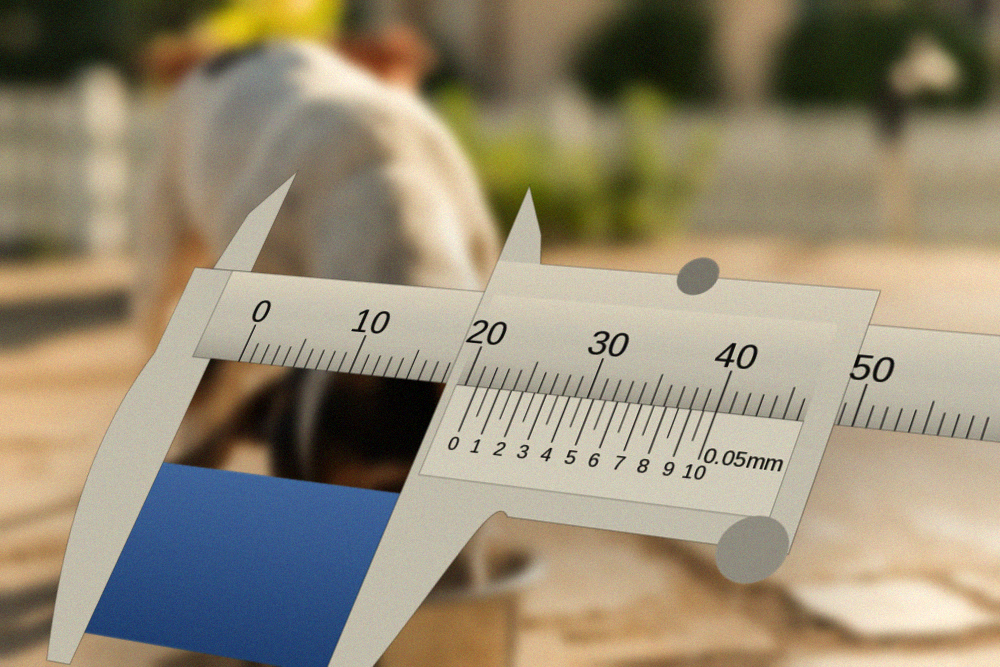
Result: 21.0 mm
